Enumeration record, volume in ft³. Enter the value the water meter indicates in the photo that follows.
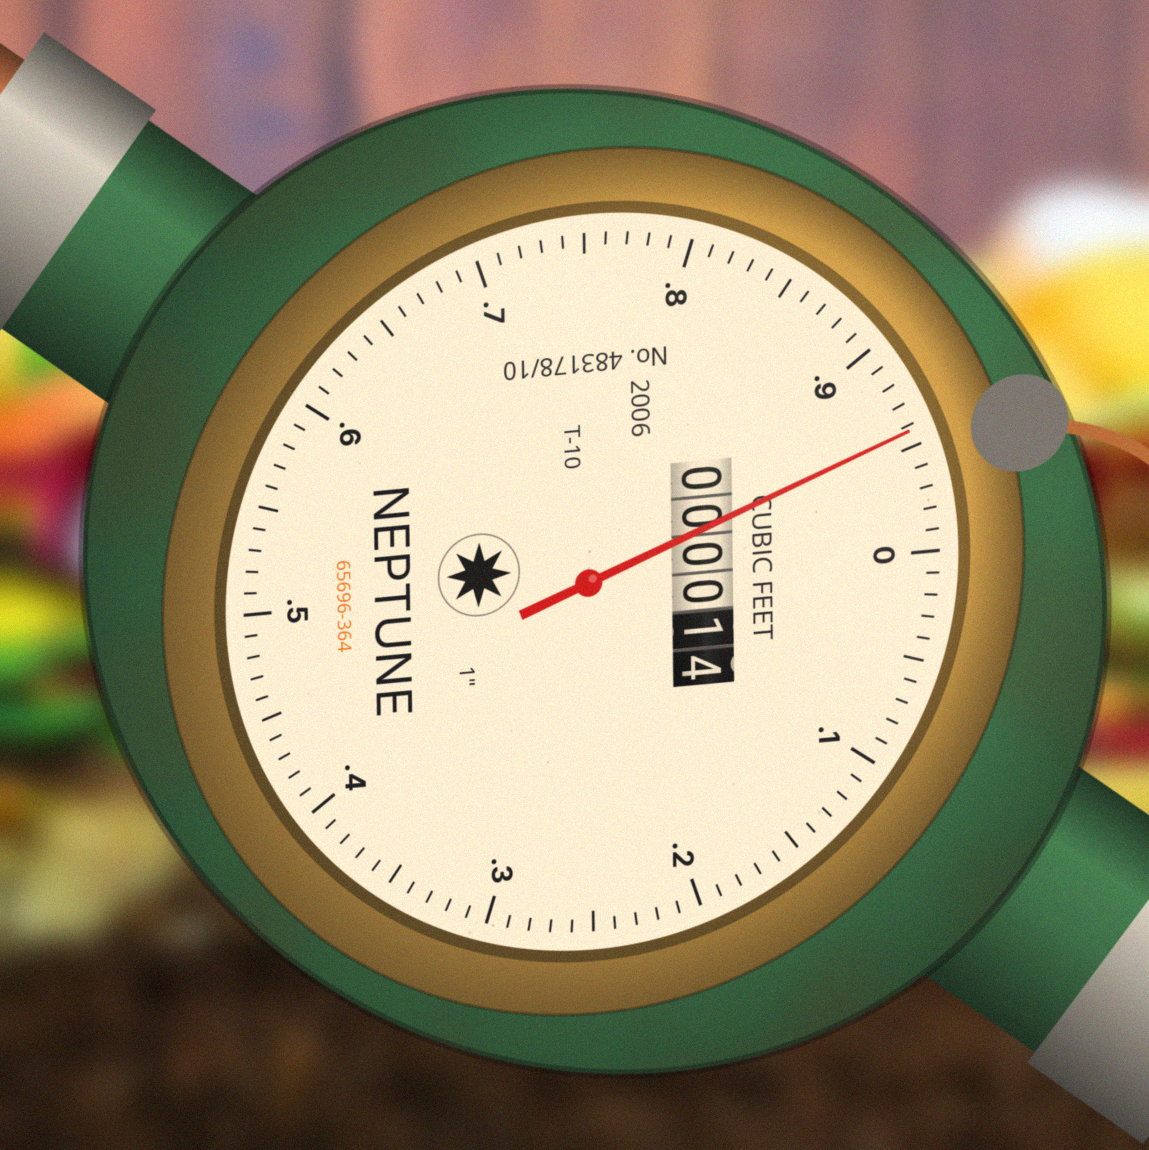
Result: 13.94 ft³
